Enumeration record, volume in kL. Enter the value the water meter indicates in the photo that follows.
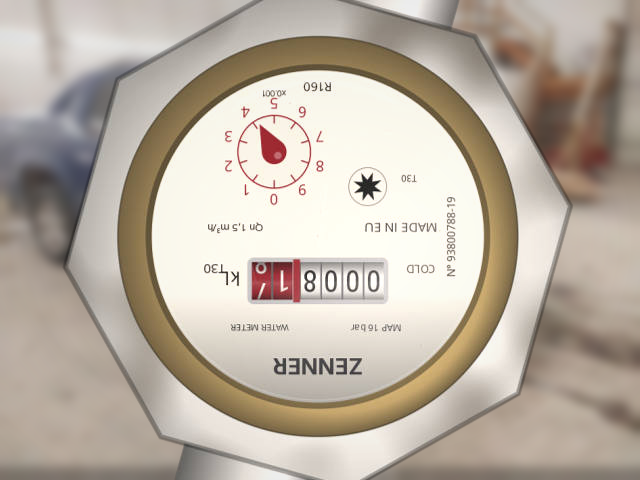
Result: 8.174 kL
